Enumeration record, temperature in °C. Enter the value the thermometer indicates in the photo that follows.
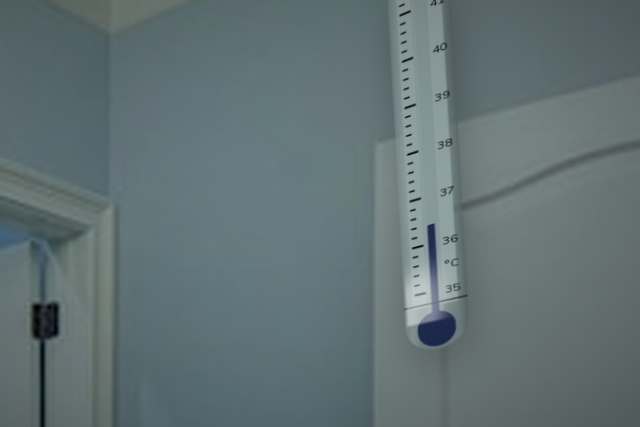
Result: 36.4 °C
